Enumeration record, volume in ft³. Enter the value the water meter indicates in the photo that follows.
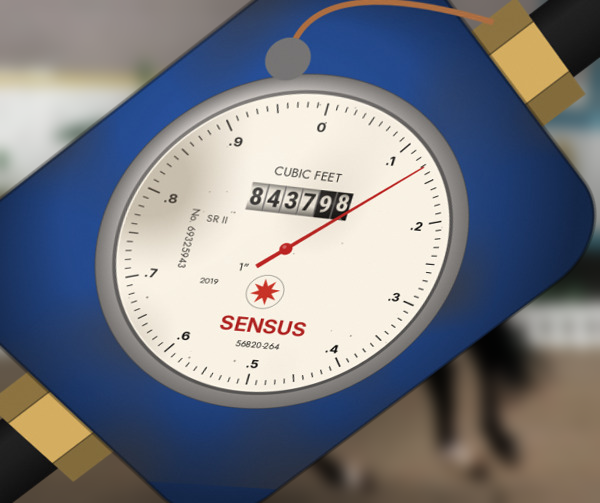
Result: 843798.13 ft³
